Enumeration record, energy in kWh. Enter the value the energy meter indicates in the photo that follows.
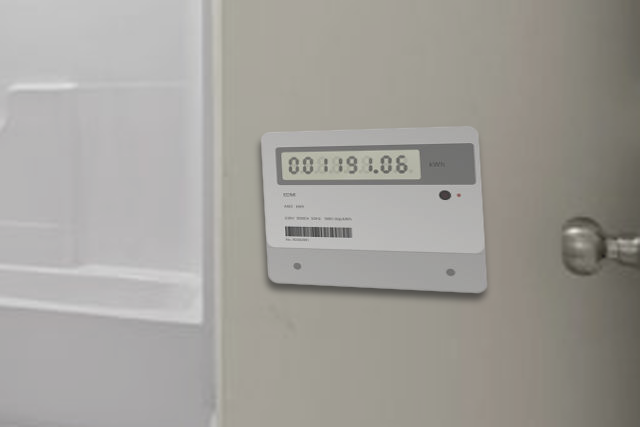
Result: 1191.06 kWh
